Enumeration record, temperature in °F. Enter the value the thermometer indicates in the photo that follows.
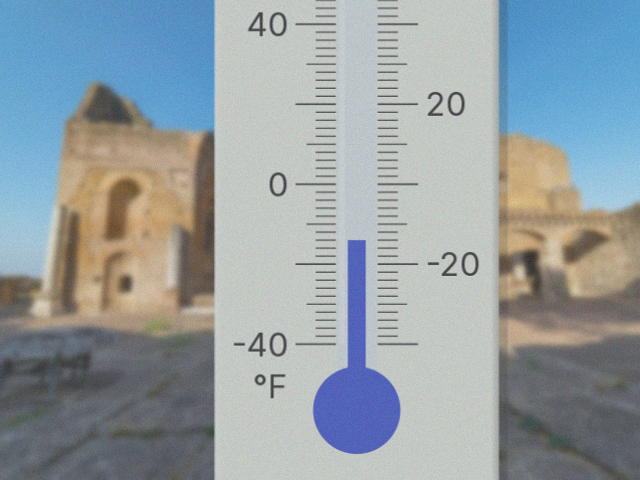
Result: -14 °F
